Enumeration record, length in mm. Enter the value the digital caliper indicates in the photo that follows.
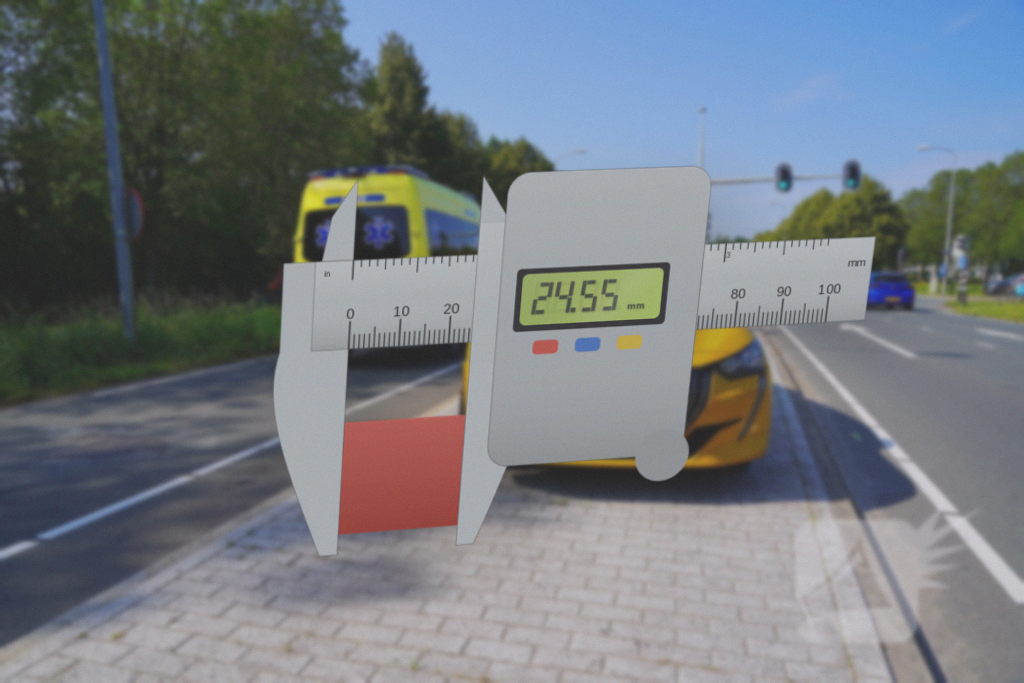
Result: 24.55 mm
